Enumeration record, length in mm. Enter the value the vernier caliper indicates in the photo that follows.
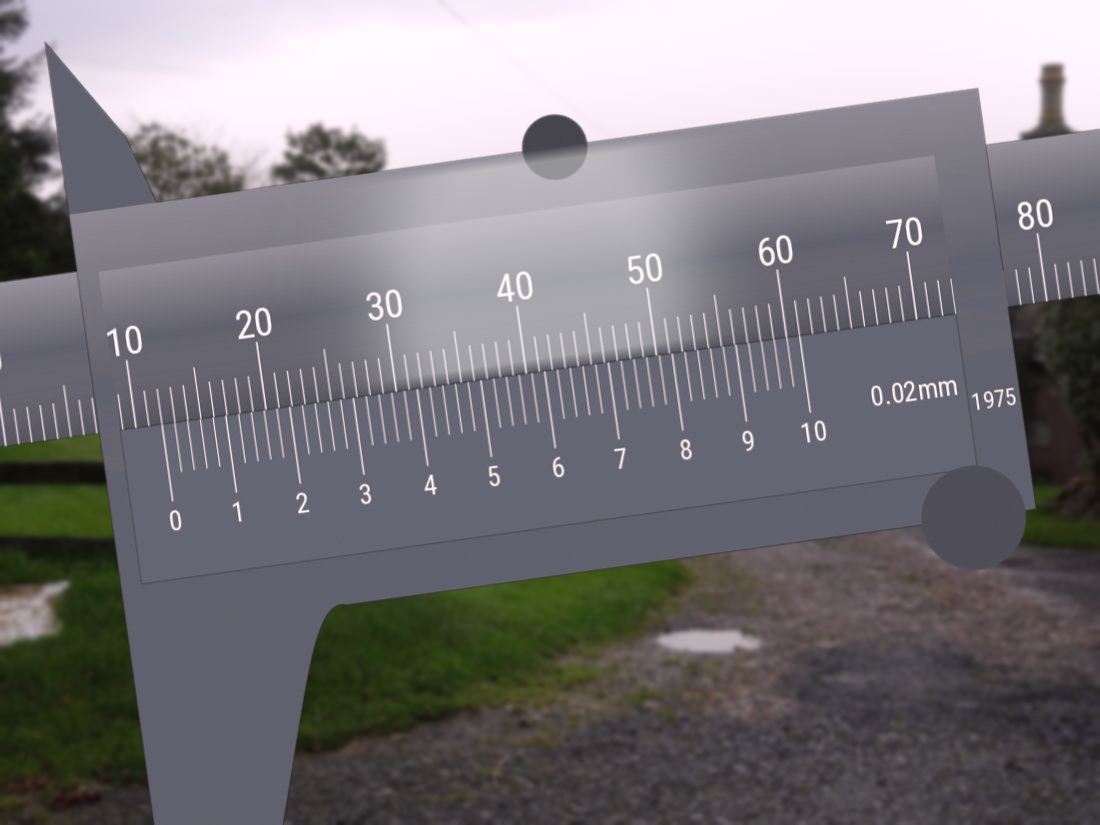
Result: 12.0 mm
